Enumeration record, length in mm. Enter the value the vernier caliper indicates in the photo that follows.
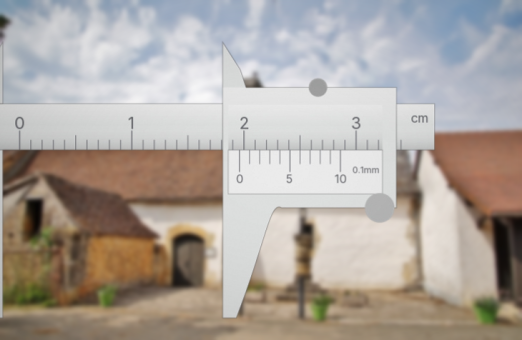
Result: 19.6 mm
